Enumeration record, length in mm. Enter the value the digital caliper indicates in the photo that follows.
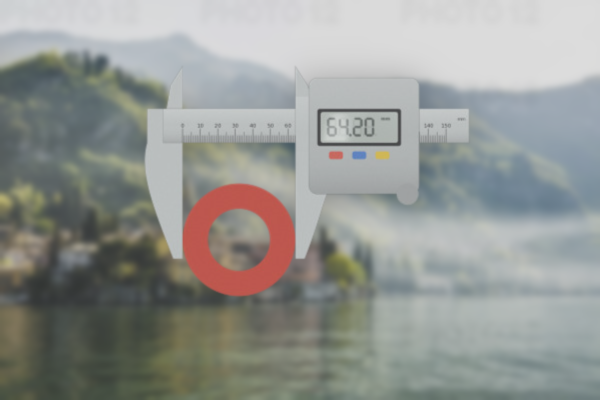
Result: 64.20 mm
